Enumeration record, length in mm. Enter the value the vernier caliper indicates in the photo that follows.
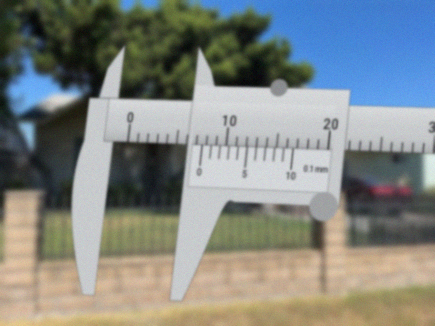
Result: 7.6 mm
